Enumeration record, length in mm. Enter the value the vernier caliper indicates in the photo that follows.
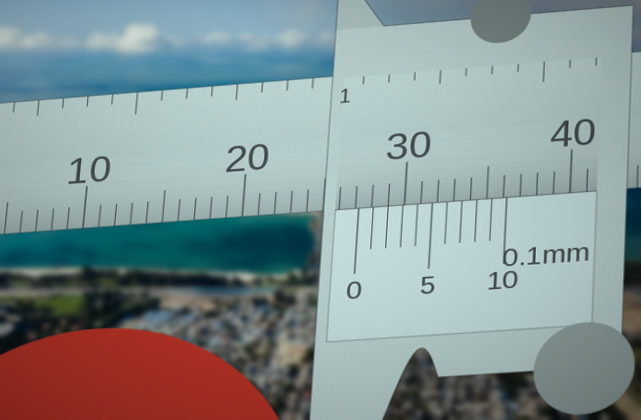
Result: 27.2 mm
